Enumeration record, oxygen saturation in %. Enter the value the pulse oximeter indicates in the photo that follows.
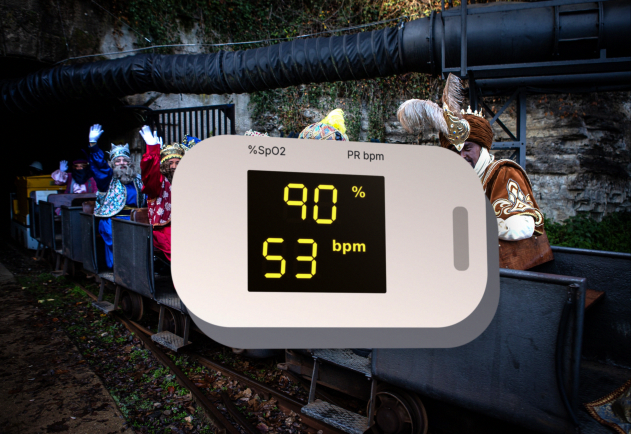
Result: 90 %
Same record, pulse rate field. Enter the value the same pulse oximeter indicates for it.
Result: 53 bpm
